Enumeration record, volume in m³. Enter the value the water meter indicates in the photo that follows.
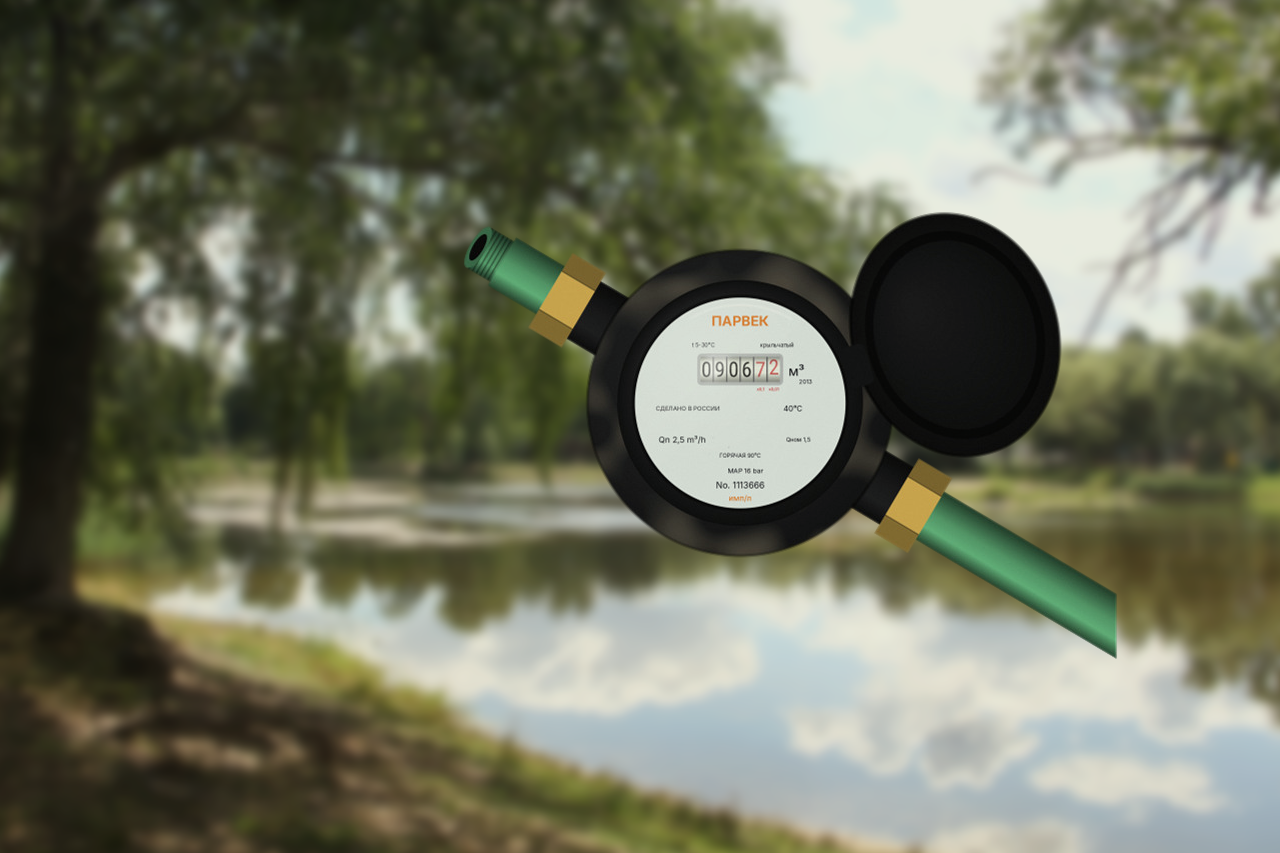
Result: 906.72 m³
